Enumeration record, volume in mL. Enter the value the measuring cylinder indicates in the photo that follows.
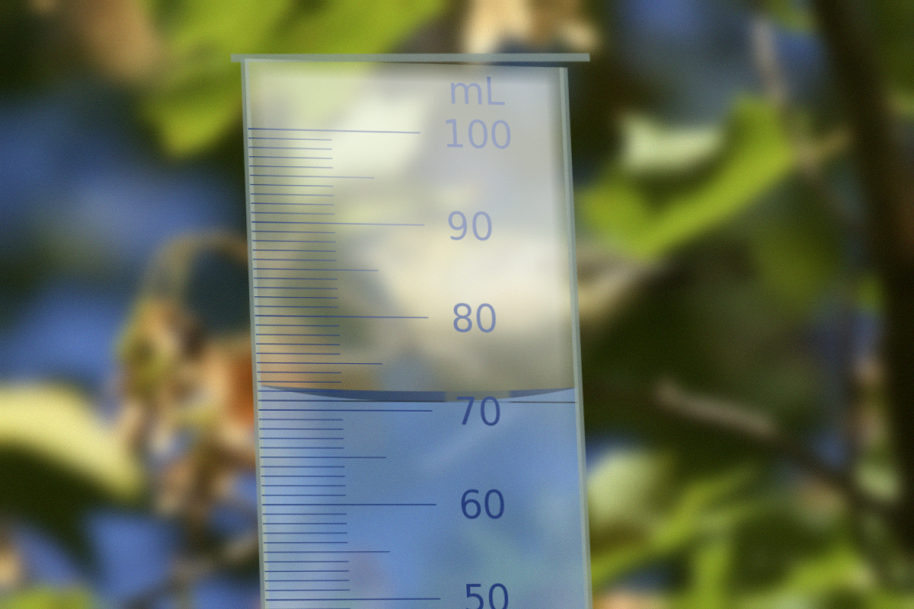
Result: 71 mL
